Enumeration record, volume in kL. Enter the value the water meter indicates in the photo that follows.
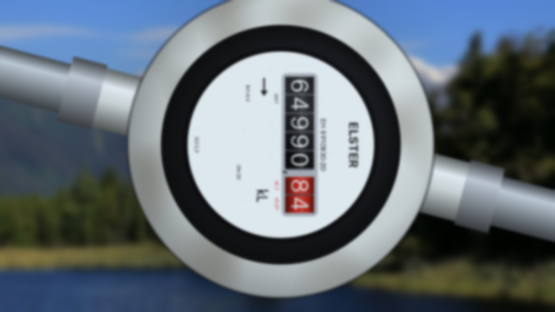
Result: 64990.84 kL
